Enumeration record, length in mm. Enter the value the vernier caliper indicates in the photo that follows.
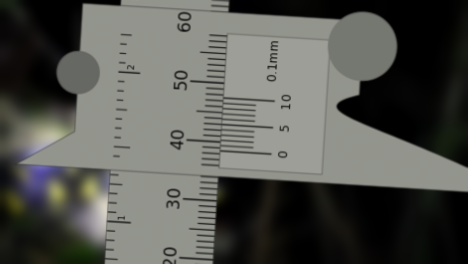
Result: 38.5 mm
